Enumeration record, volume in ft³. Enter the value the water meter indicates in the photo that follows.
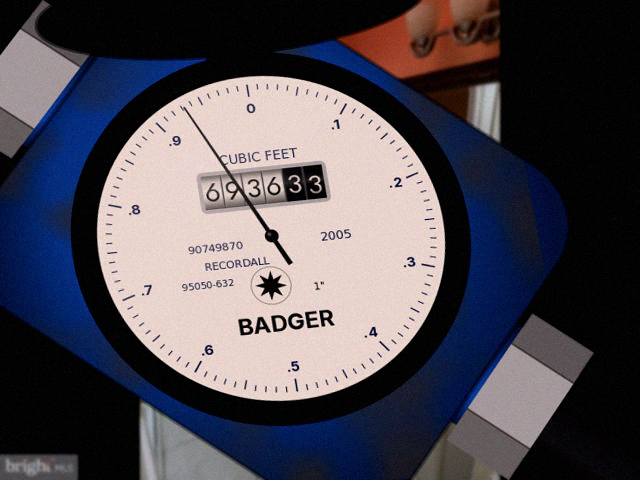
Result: 693632.93 ft³
